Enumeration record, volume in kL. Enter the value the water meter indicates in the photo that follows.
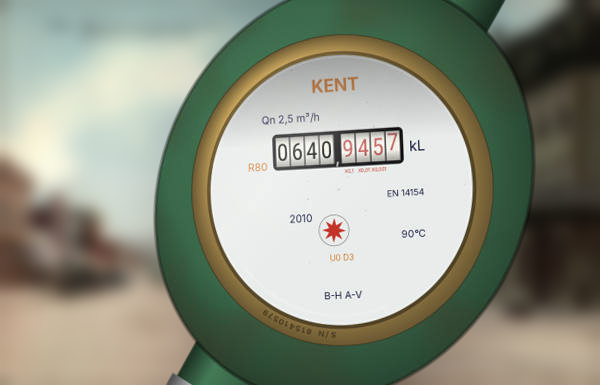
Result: 640.9457 kL
